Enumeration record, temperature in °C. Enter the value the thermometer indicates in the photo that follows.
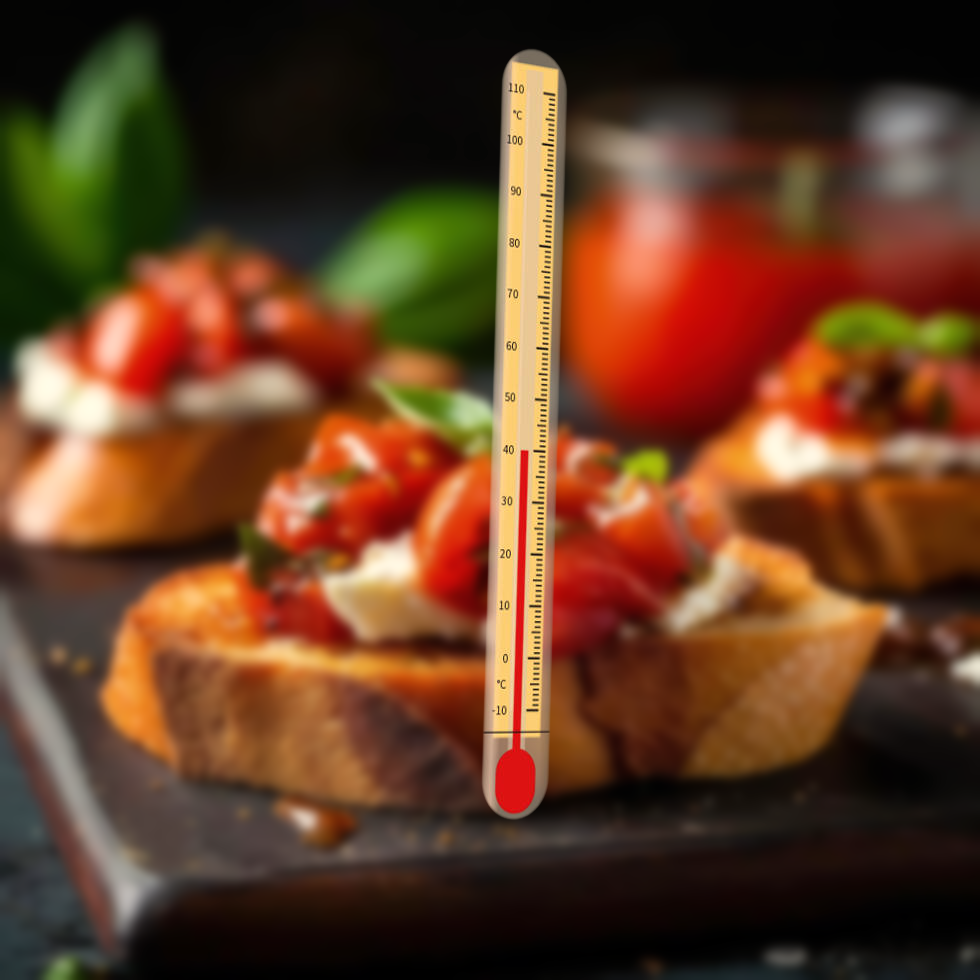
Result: 40 °C
